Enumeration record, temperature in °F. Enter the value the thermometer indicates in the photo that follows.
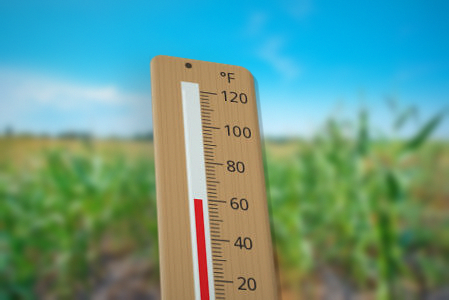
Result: 60 °F
